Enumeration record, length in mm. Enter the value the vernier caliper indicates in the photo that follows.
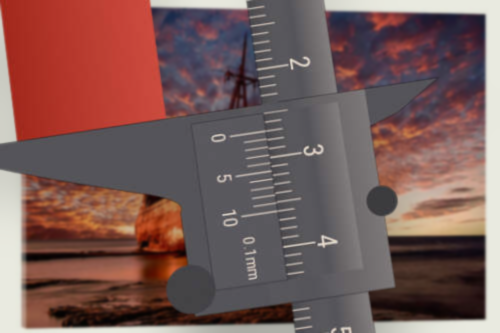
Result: 27.0 mm
